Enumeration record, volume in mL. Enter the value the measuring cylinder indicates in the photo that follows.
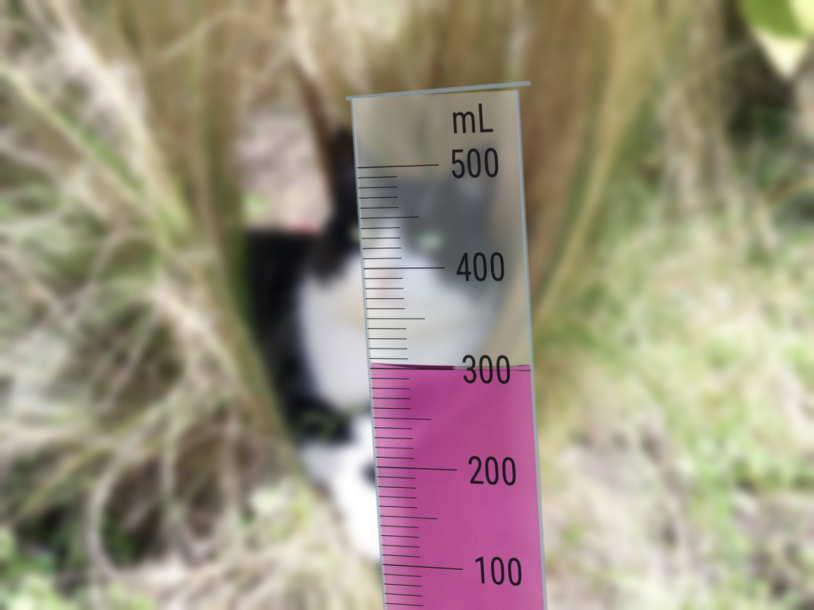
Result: 300 mL
